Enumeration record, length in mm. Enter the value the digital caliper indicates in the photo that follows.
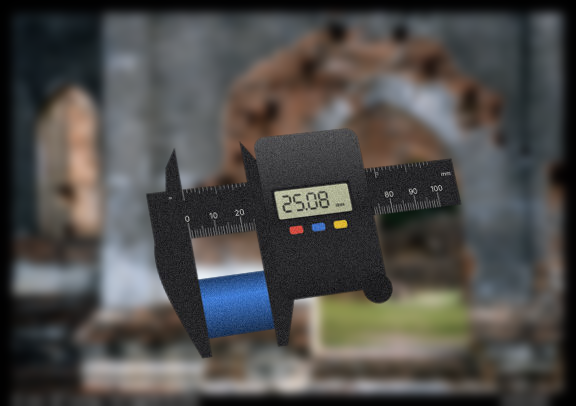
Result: 25.08 mm
